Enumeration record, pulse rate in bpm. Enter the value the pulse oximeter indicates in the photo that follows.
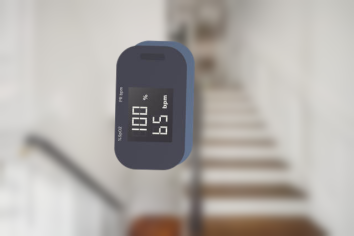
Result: 65 bpm
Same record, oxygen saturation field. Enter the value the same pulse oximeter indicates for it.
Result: 100 %
